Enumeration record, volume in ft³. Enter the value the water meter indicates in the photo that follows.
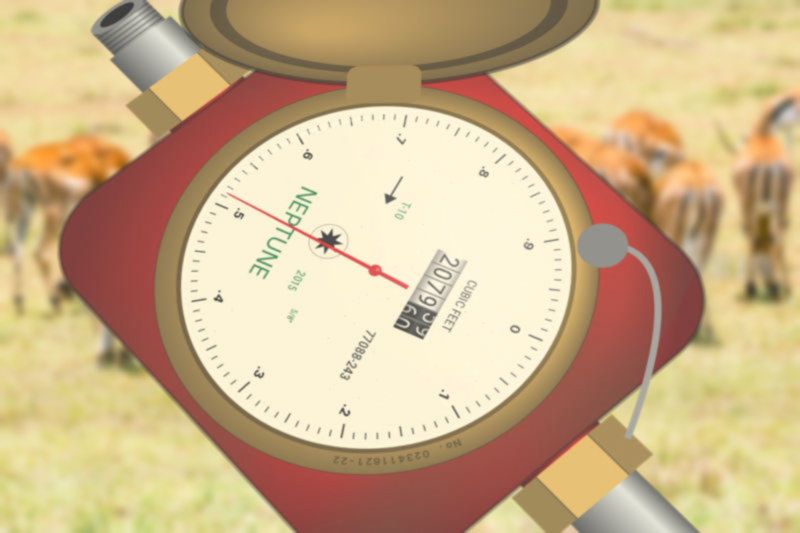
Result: 207959.51 ft³
